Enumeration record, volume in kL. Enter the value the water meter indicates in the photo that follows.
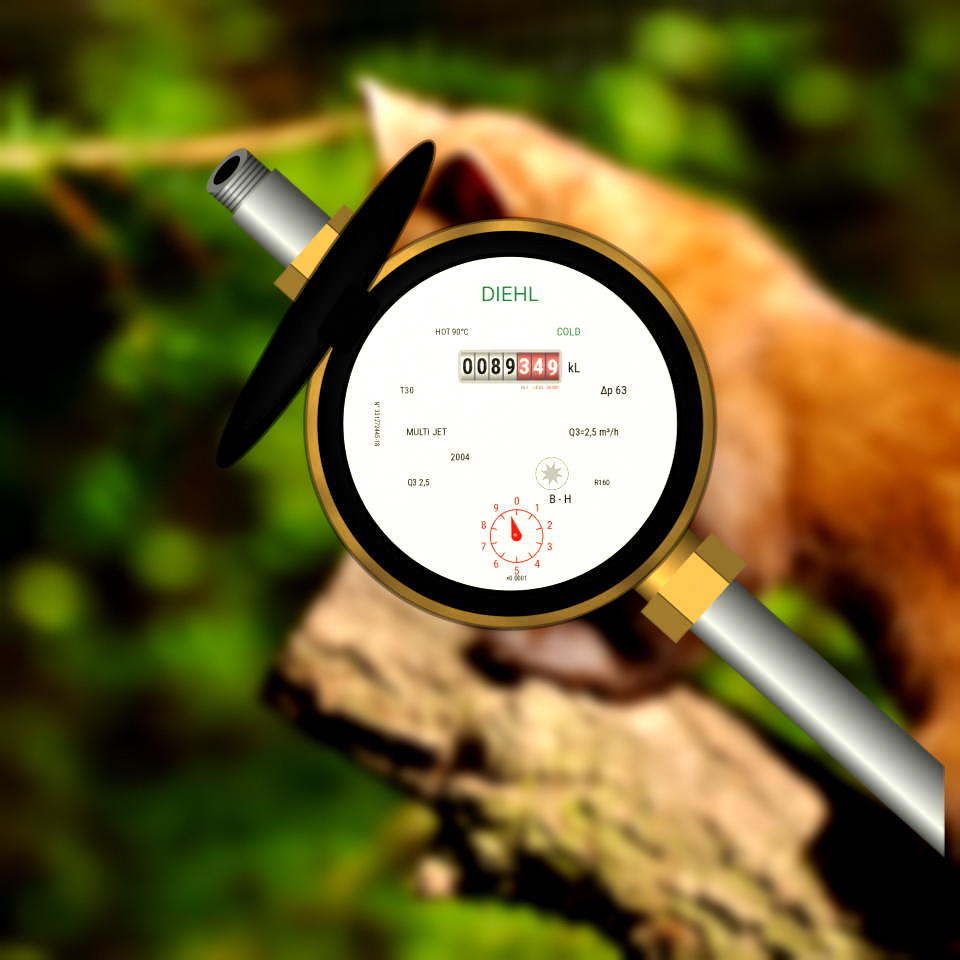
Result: 89.3489 kL
